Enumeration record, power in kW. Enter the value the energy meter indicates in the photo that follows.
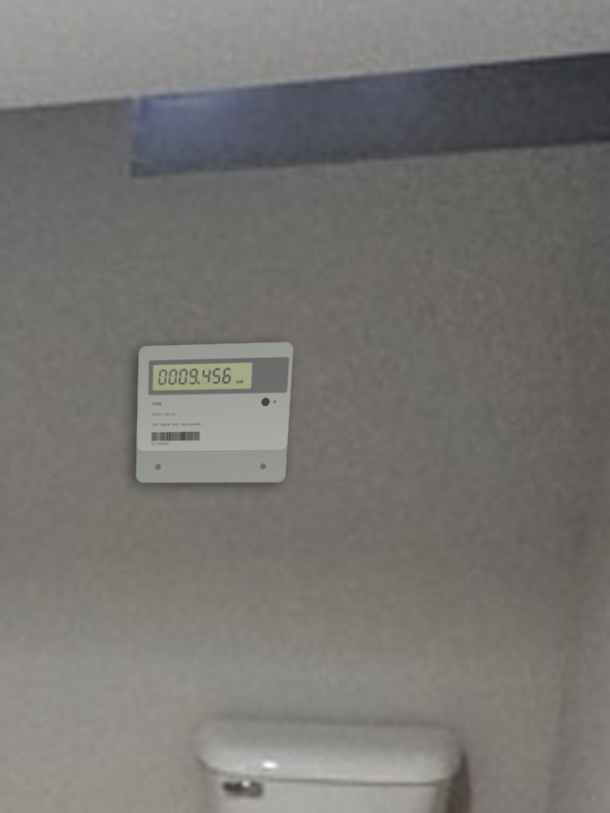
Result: 9.456 kW
